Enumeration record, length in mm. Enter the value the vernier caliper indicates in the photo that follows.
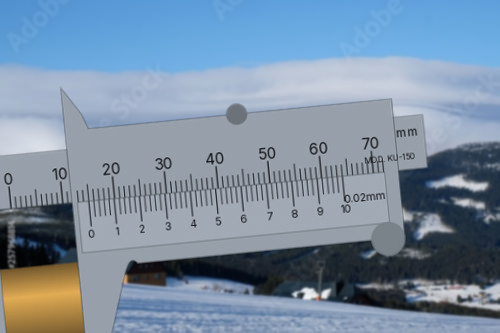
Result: 15.0 mm
